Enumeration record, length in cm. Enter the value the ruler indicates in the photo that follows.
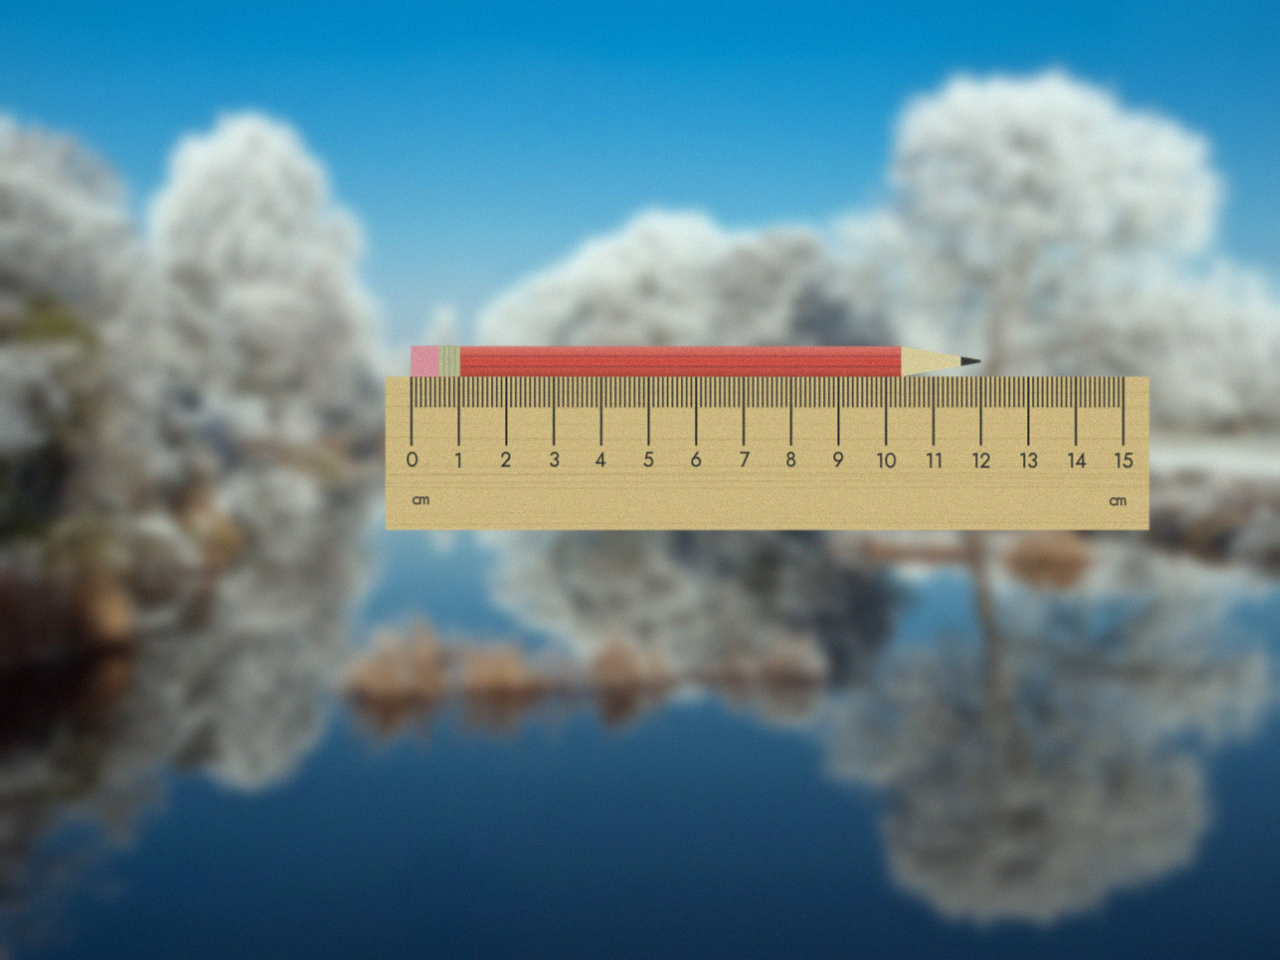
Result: 12 cm
